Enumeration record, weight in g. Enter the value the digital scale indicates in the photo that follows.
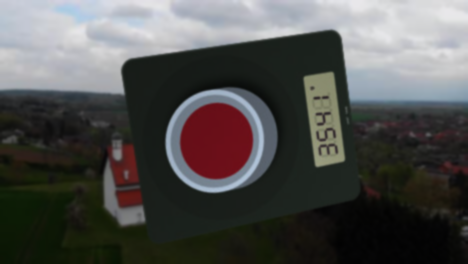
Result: 3541 g
